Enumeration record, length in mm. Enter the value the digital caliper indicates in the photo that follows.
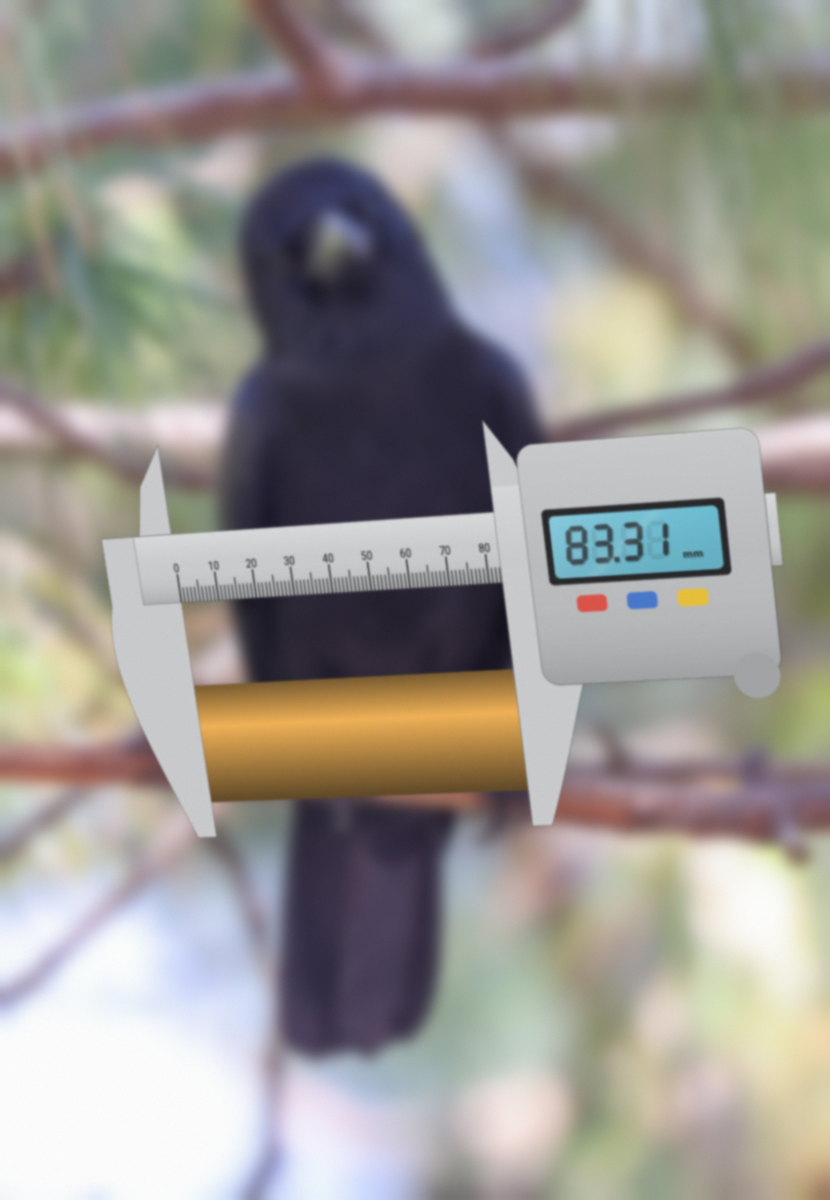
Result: 83.31 mm
